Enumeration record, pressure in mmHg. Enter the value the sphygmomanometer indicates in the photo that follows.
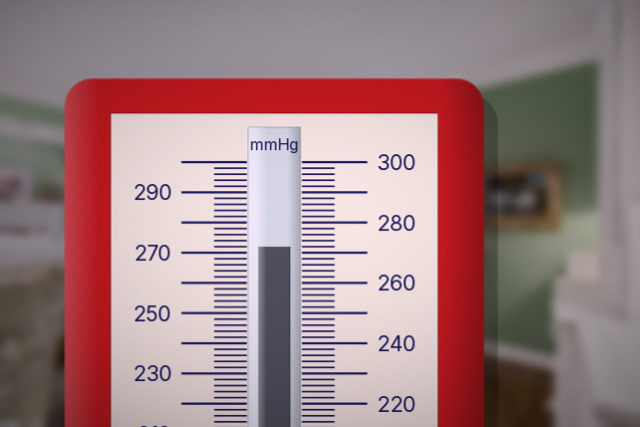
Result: 272 mmHg
